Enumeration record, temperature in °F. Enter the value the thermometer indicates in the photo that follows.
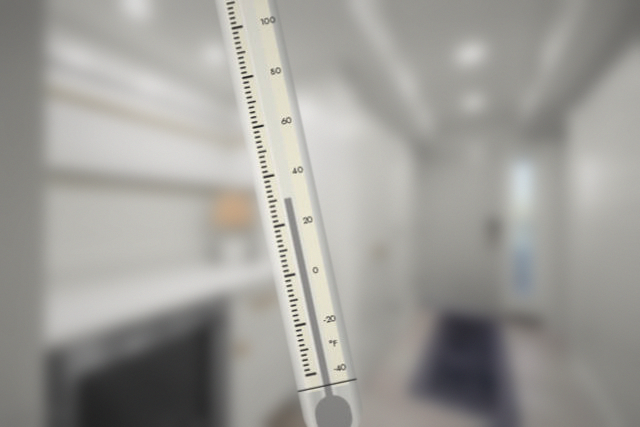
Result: 30 °F
